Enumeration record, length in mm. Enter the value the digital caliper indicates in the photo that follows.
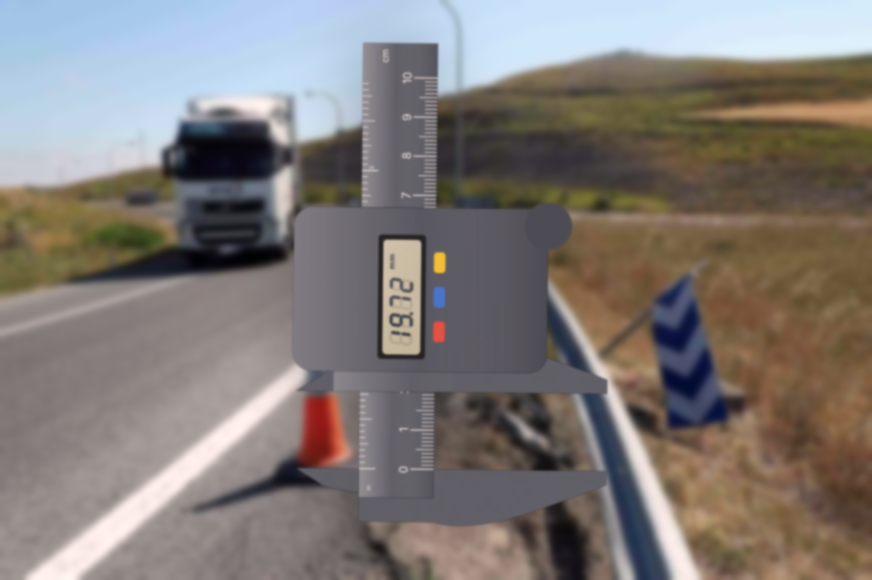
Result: 19.72 mm
